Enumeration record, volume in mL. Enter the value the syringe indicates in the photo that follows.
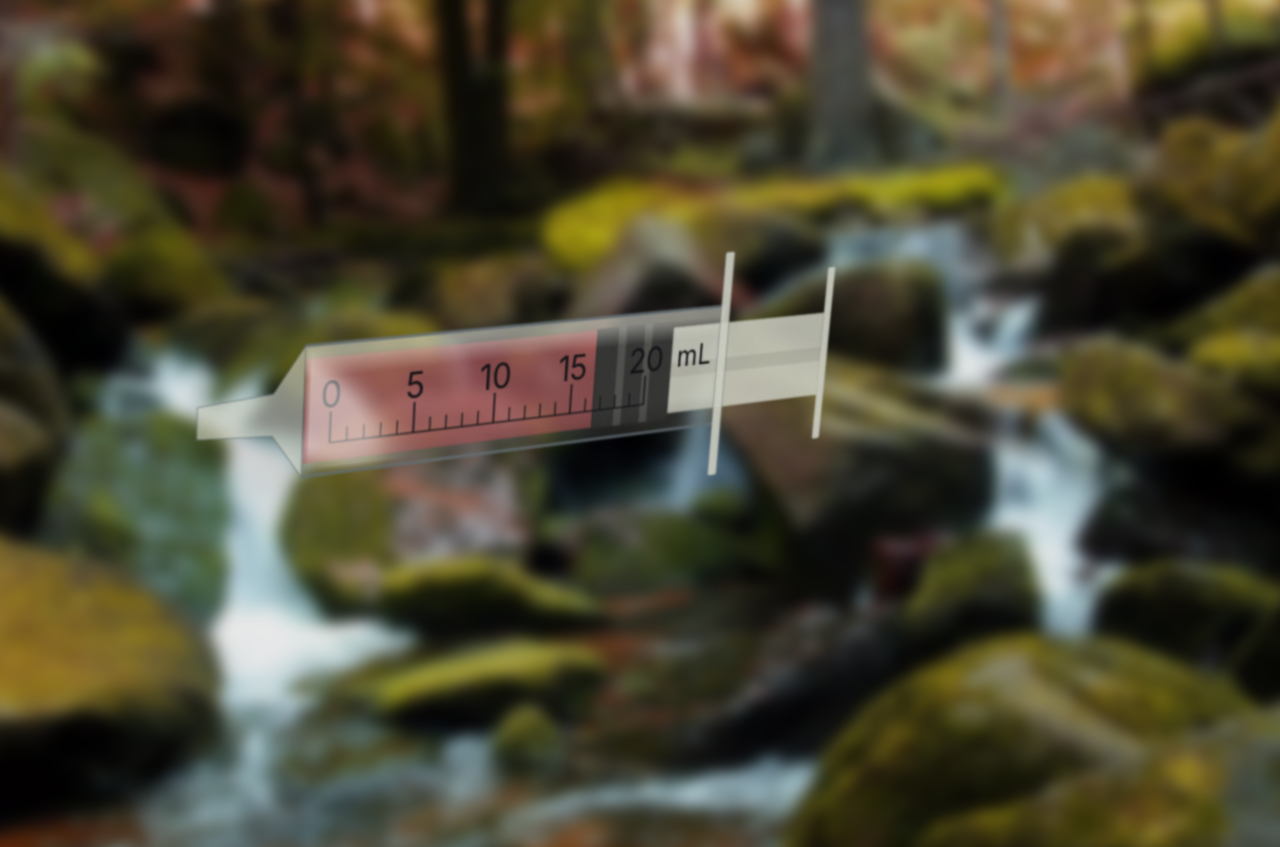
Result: 16.5 mL
